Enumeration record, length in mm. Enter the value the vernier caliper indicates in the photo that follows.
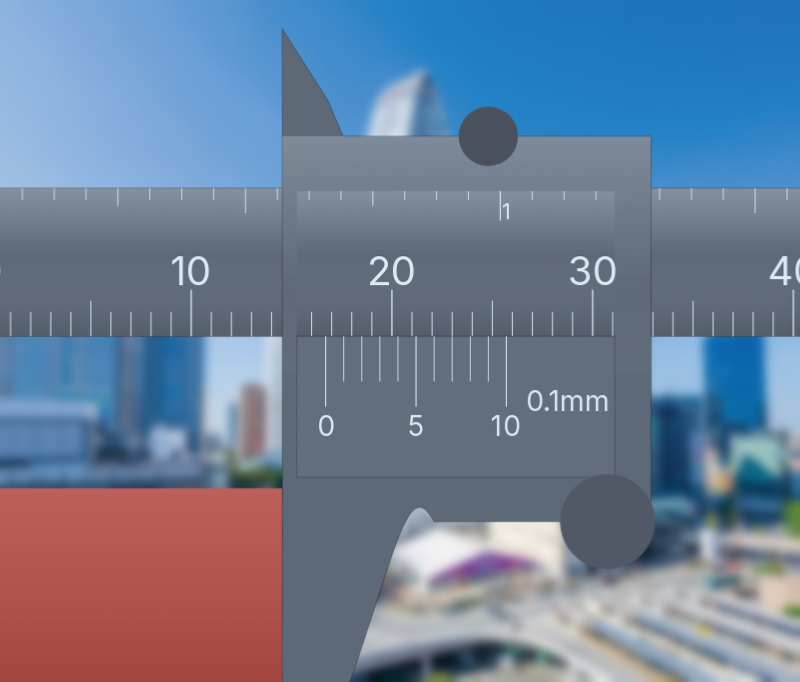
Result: 16.7 mm
